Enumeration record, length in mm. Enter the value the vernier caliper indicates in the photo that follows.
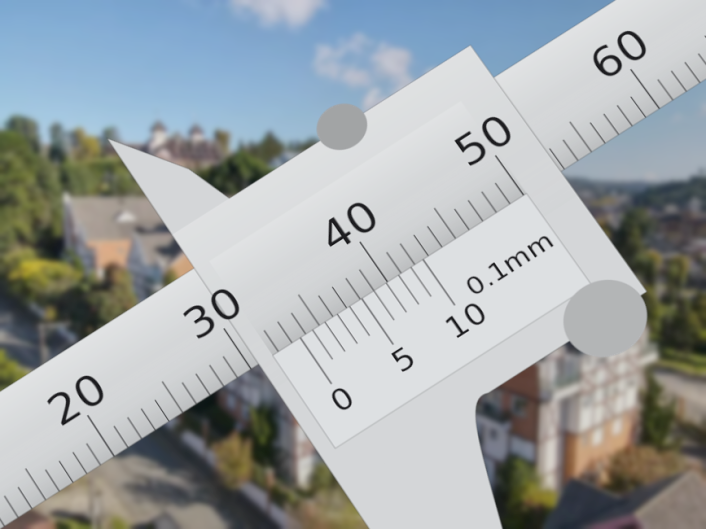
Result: 33.6 mm
